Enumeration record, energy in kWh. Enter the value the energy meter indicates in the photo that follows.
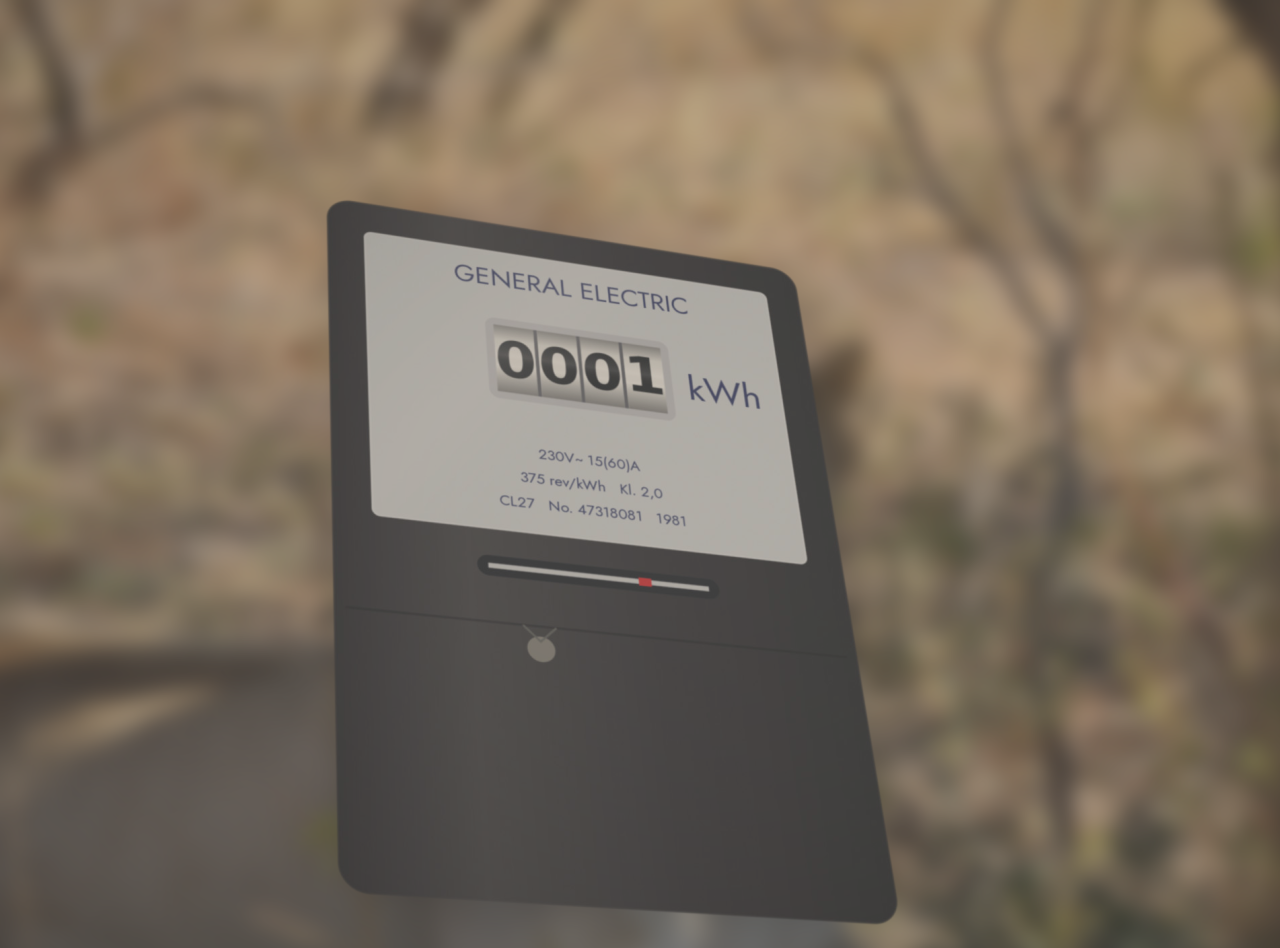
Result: 1 kWh
